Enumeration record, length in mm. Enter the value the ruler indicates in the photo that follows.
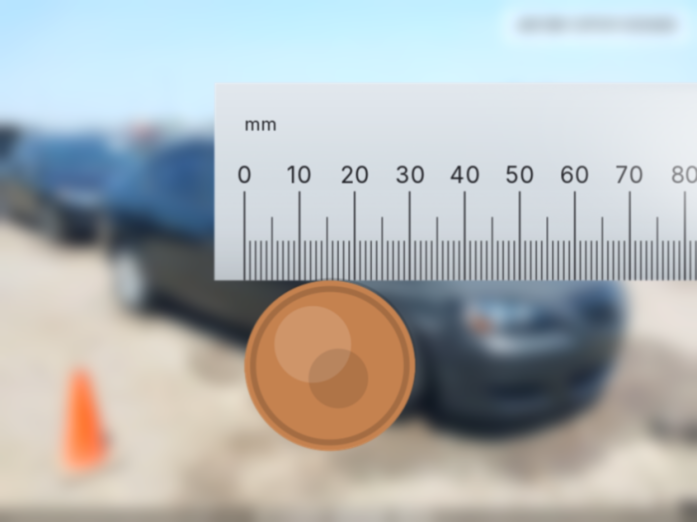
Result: 31 mm
